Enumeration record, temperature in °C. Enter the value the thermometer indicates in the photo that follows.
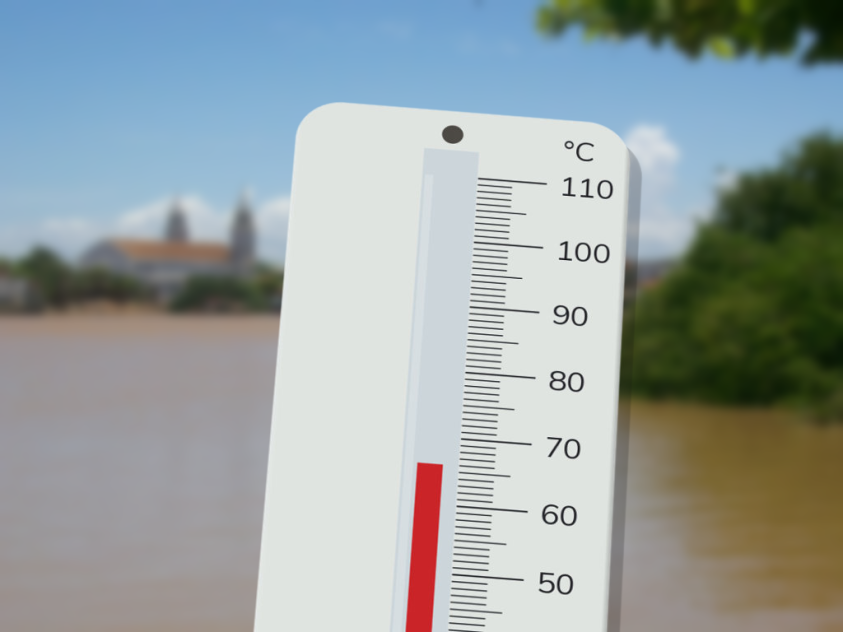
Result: 66 °C
